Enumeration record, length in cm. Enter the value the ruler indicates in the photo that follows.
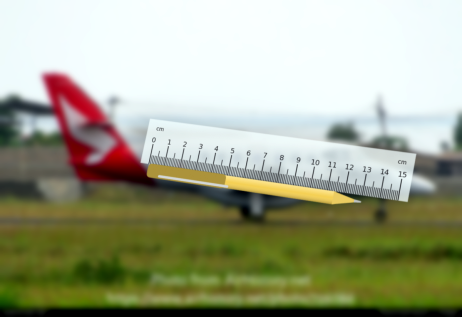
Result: 13 cm
